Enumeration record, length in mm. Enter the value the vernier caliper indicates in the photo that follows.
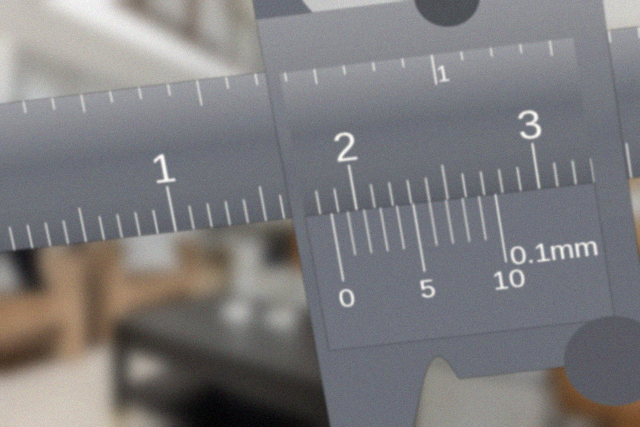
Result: 18.6 mm
